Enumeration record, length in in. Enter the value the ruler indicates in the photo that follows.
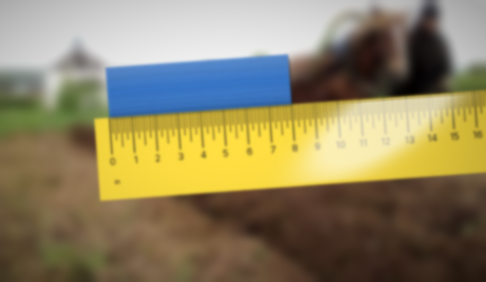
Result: 8 in
